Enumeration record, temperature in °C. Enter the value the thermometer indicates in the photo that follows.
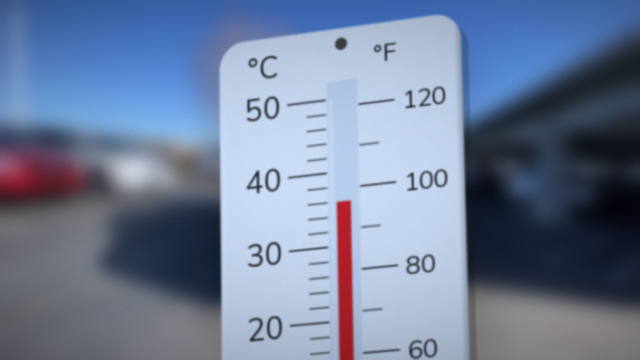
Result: 36 °C
